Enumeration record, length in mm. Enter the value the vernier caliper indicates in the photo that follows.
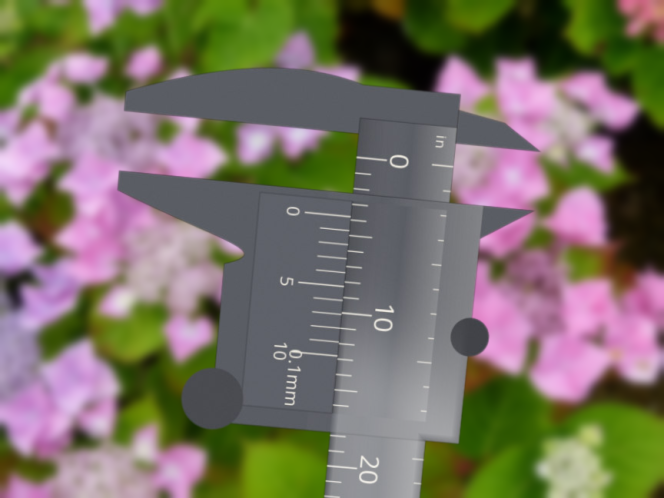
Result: 3.8 mm
